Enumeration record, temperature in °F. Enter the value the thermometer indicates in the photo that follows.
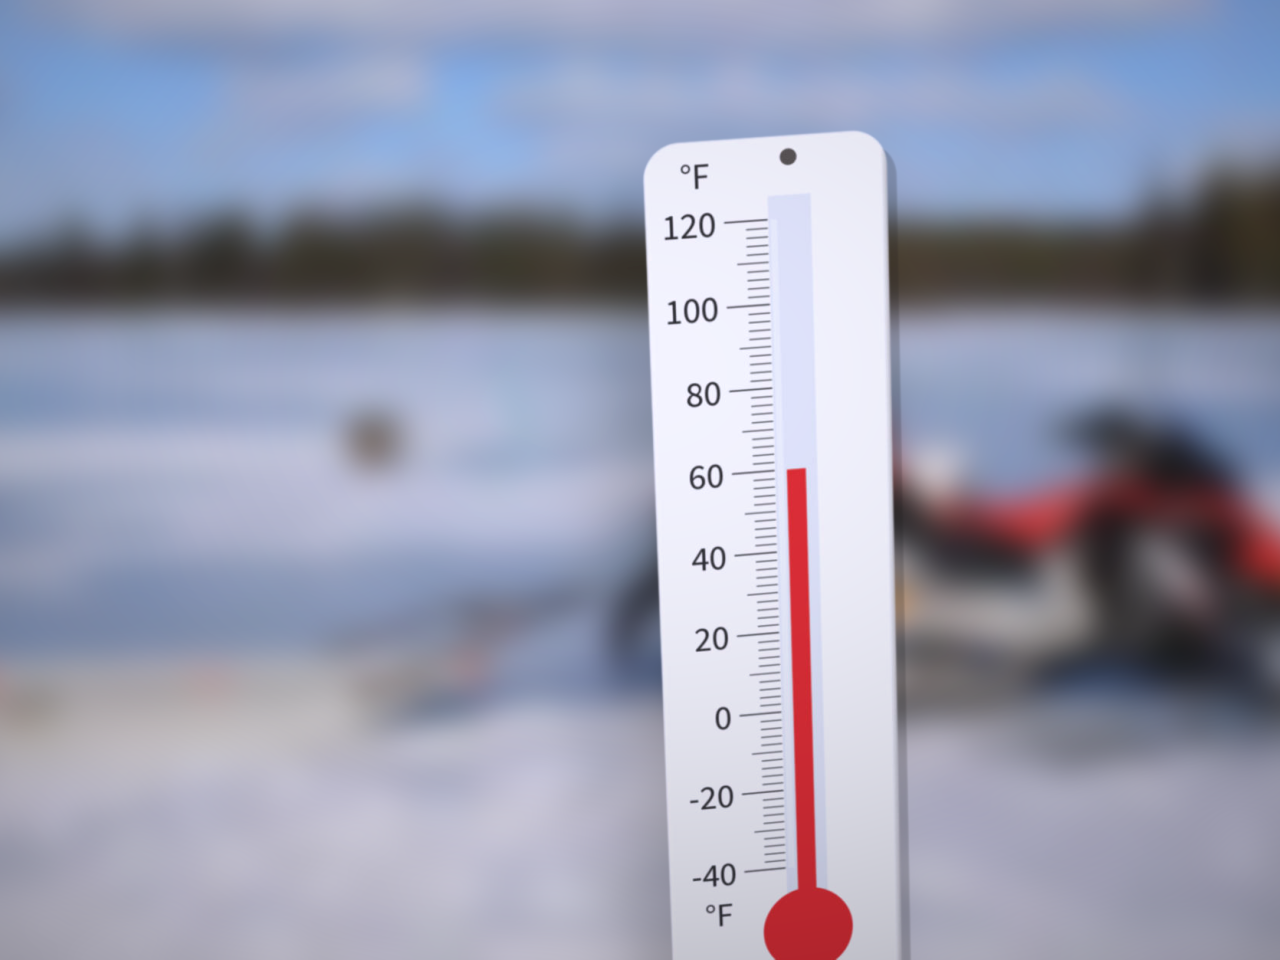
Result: 60 °F
